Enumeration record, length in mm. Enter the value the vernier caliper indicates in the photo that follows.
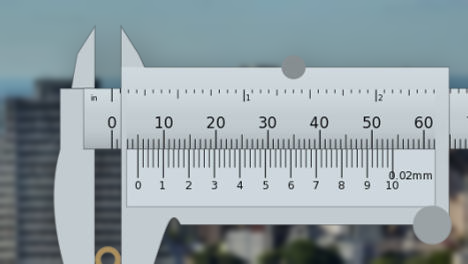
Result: 5.0 mm
